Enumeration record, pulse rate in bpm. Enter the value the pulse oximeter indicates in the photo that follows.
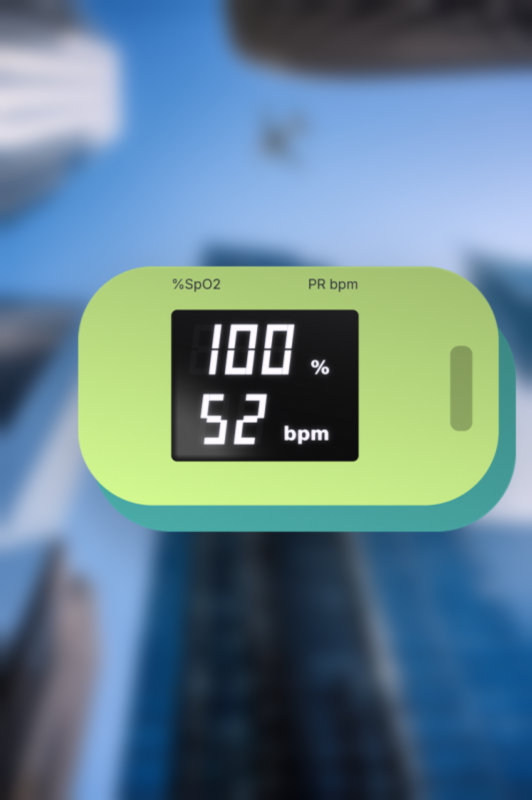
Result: 52 bpm
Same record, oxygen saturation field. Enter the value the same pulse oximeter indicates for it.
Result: 100 %
